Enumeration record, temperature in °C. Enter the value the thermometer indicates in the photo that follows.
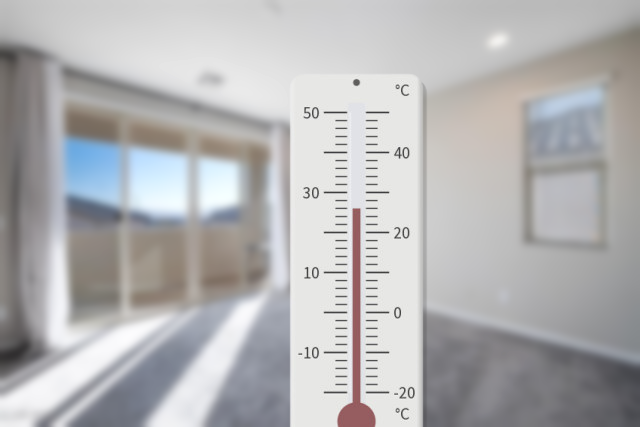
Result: 26 °C
